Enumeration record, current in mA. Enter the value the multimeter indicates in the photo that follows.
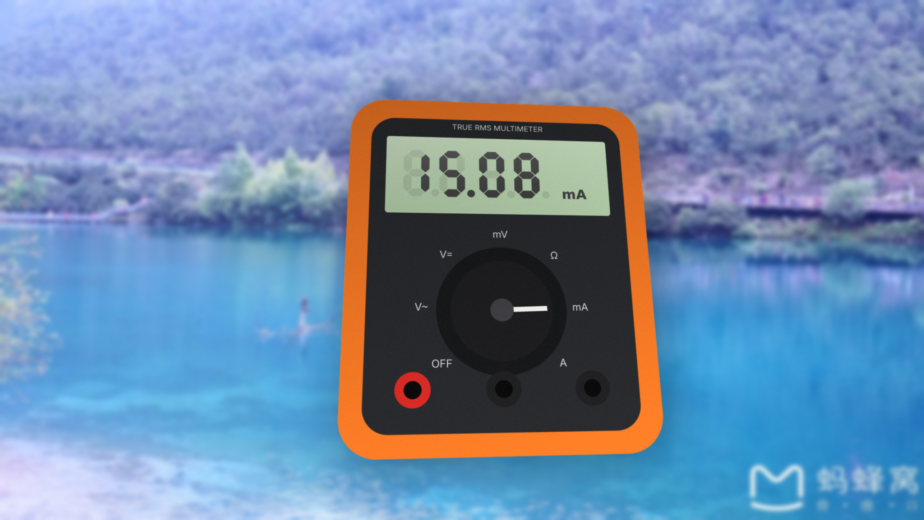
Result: 15.08 mA
